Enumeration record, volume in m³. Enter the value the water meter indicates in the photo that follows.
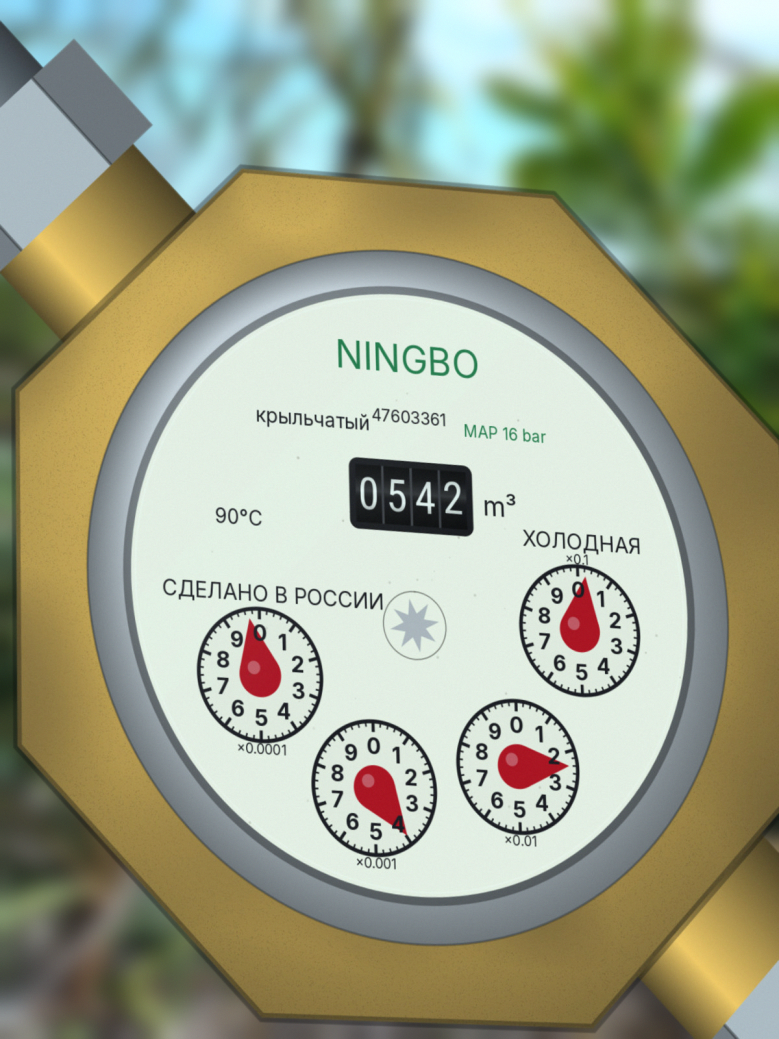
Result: 542.0239 m³
